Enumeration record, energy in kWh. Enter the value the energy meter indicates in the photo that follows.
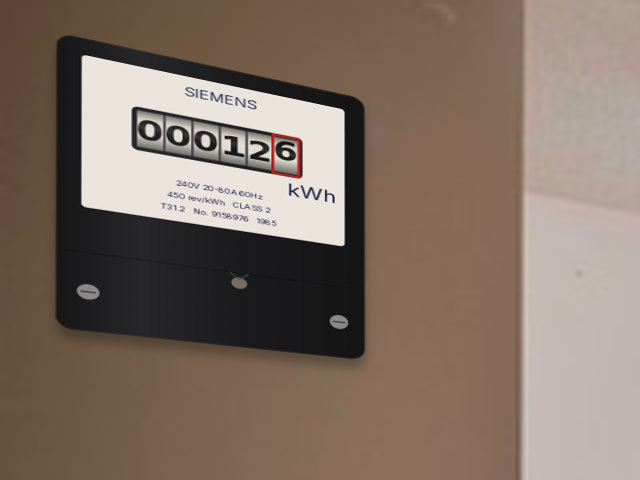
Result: 12.6 kWh
